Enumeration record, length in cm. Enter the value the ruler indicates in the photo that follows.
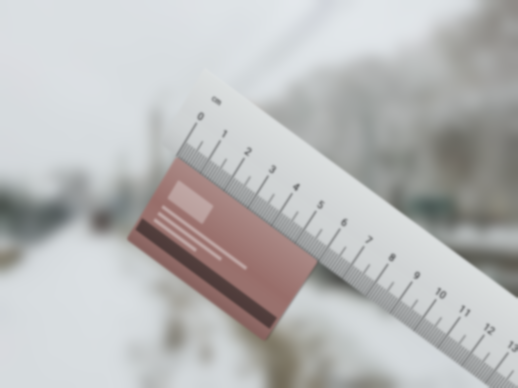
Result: 6 cm
